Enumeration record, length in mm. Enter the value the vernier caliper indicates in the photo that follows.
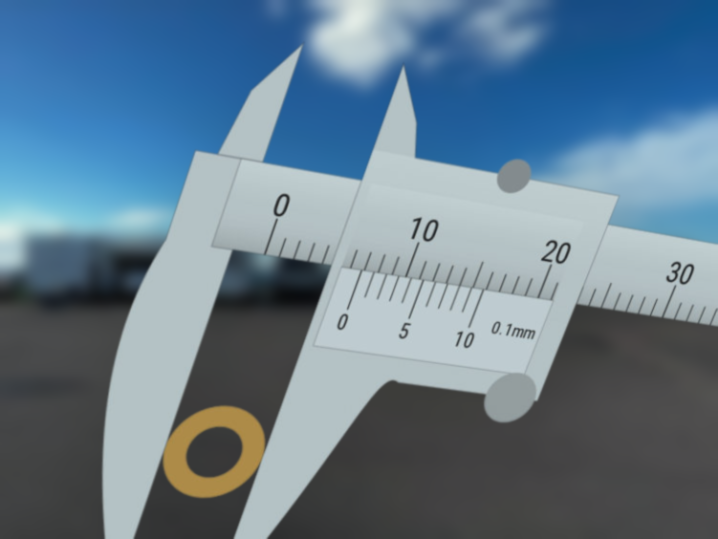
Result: 6.8 mm
